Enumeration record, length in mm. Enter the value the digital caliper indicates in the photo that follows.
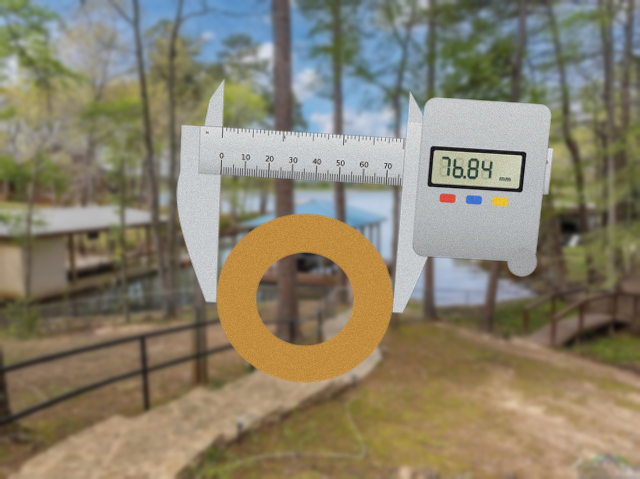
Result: 76.84 mm
